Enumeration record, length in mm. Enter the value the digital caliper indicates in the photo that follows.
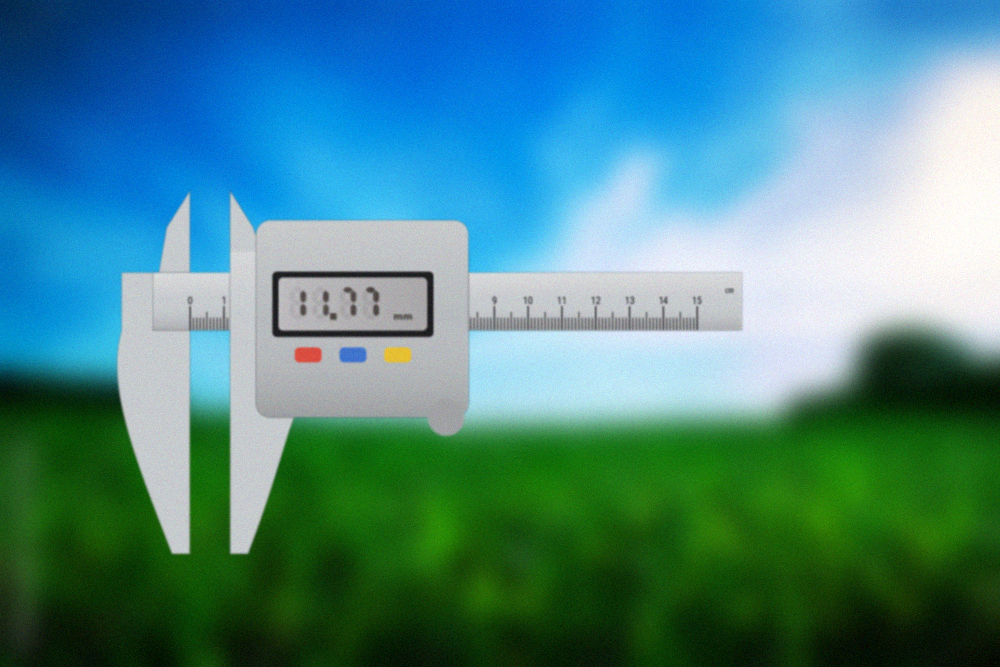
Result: 11.77 mm
